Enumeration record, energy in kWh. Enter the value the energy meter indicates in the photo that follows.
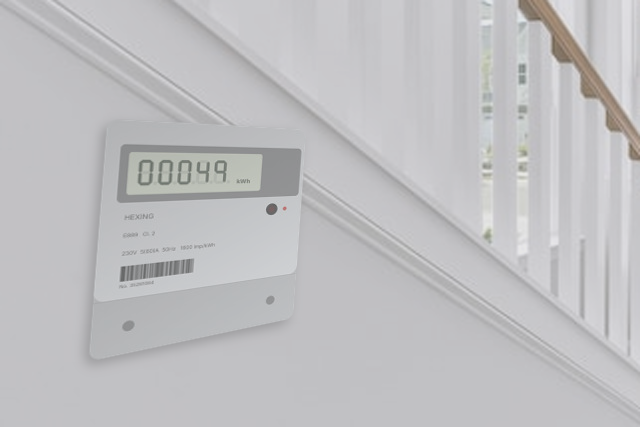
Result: 49 kWh
